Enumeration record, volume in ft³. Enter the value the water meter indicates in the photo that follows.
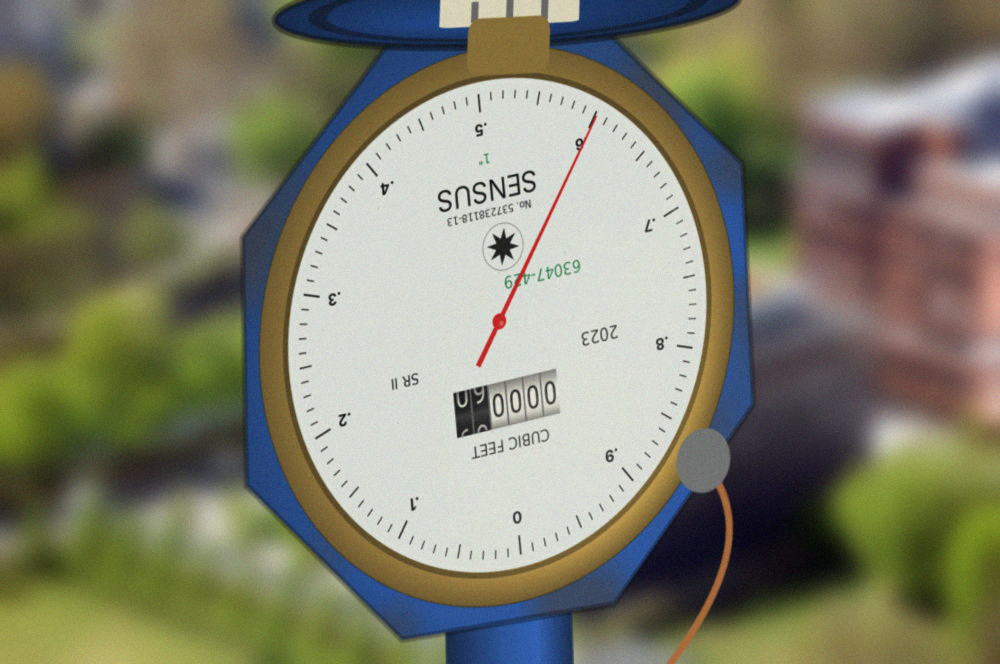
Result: 59.60 ft³
